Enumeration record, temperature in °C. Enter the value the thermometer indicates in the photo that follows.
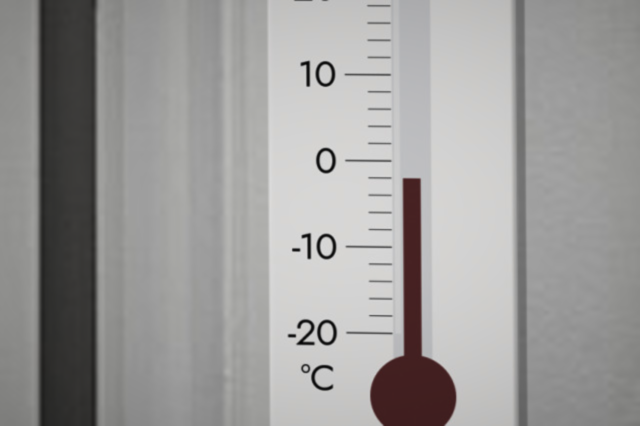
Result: -2 °C
